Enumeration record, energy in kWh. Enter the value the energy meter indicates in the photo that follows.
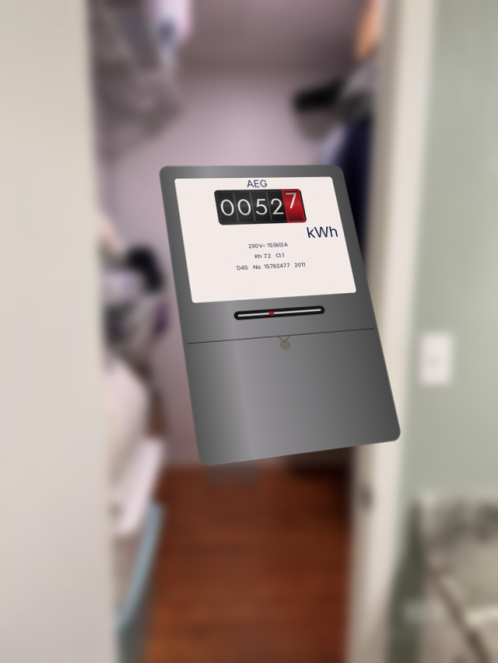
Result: 52.7 kWh
